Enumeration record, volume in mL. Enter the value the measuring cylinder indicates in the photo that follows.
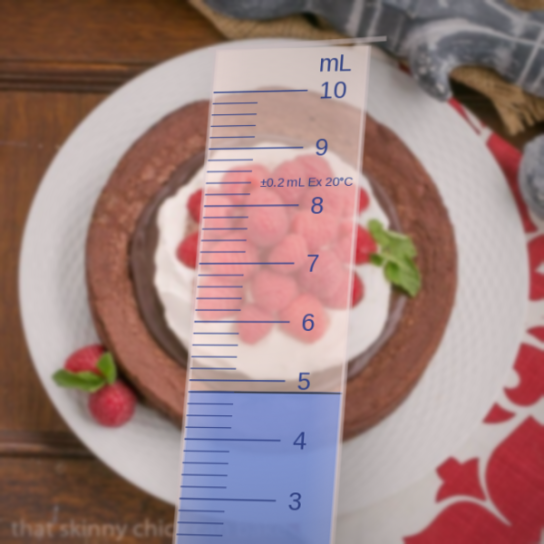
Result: 4.8 mL
